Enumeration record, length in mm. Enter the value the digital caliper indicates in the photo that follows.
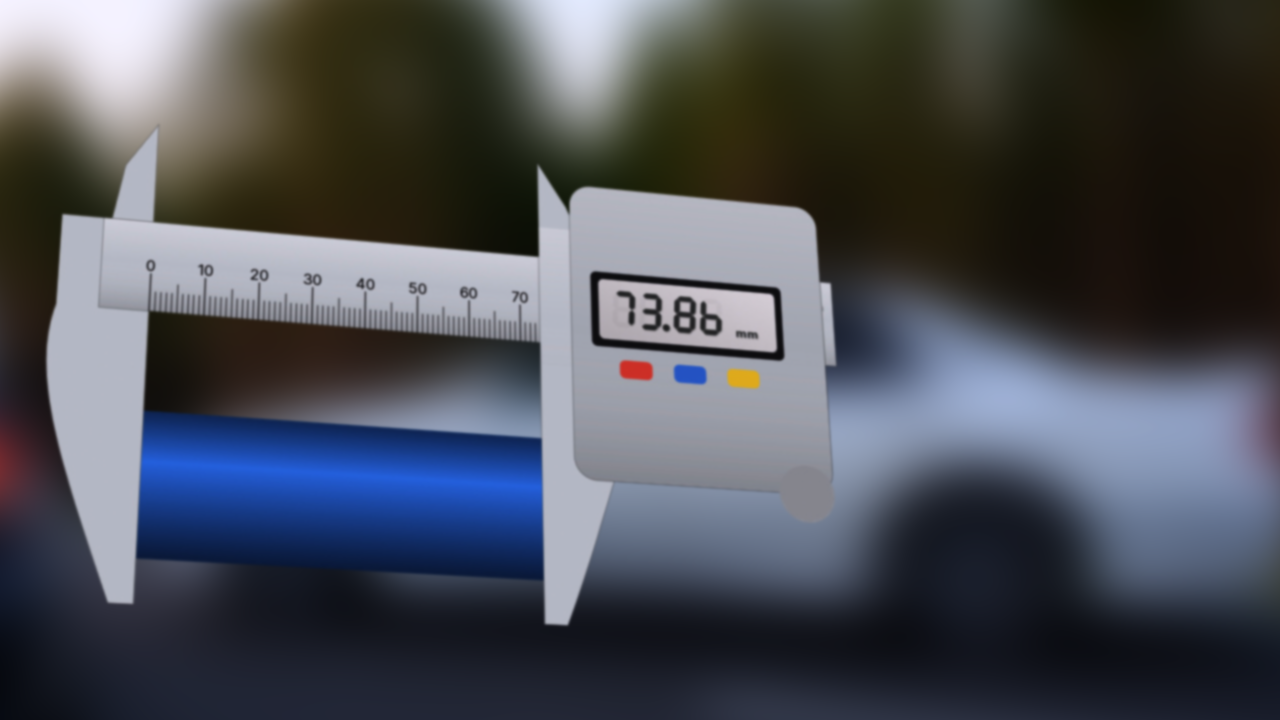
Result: 73.86 mm
